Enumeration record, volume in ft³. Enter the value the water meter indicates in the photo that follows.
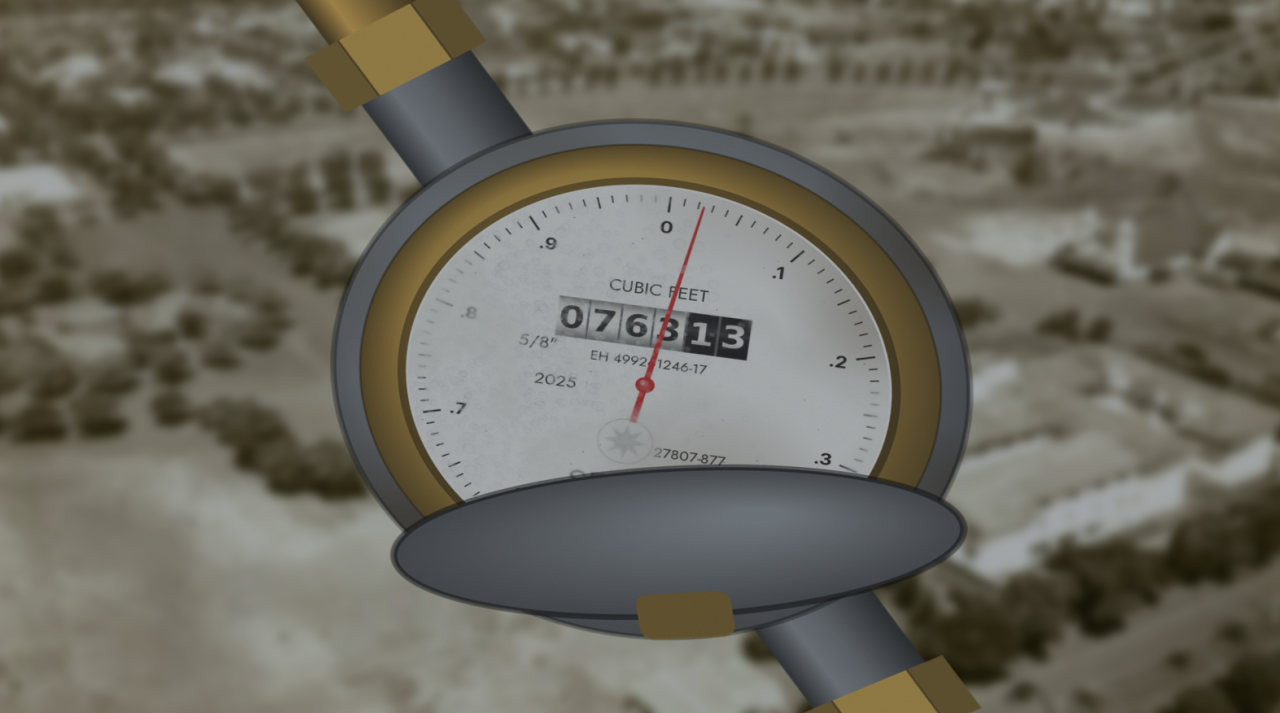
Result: 76313.02 ft³
